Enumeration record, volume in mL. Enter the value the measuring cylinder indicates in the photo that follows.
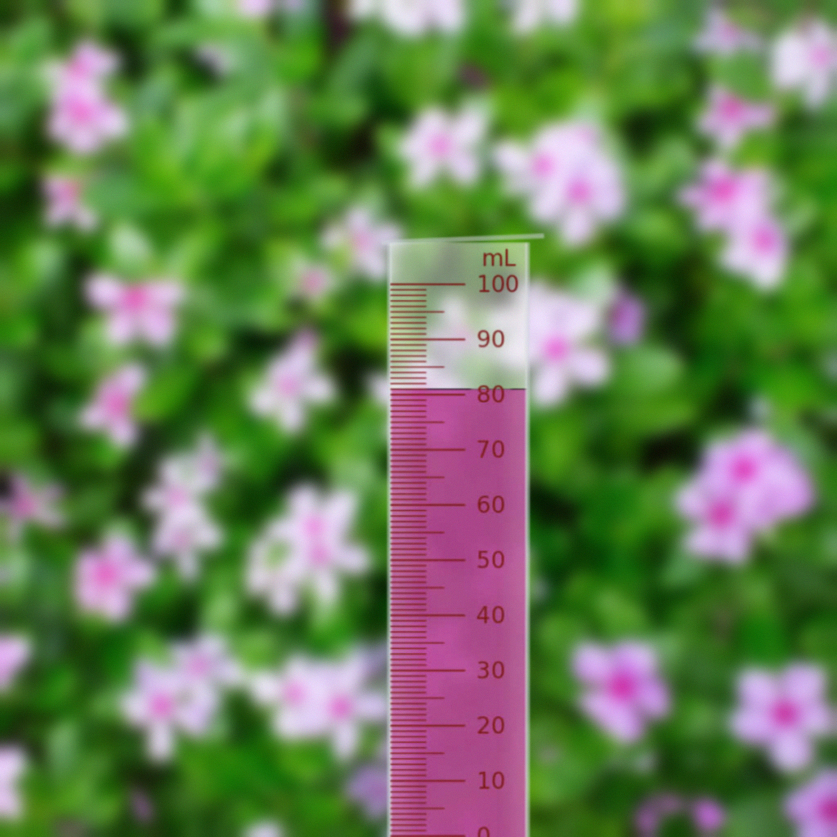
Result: 81 mL
